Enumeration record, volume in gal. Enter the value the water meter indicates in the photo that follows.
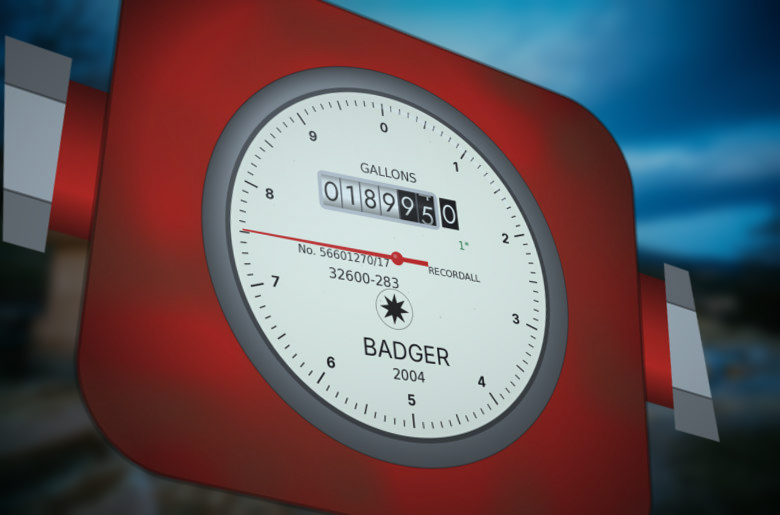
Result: 189947.5 gal
